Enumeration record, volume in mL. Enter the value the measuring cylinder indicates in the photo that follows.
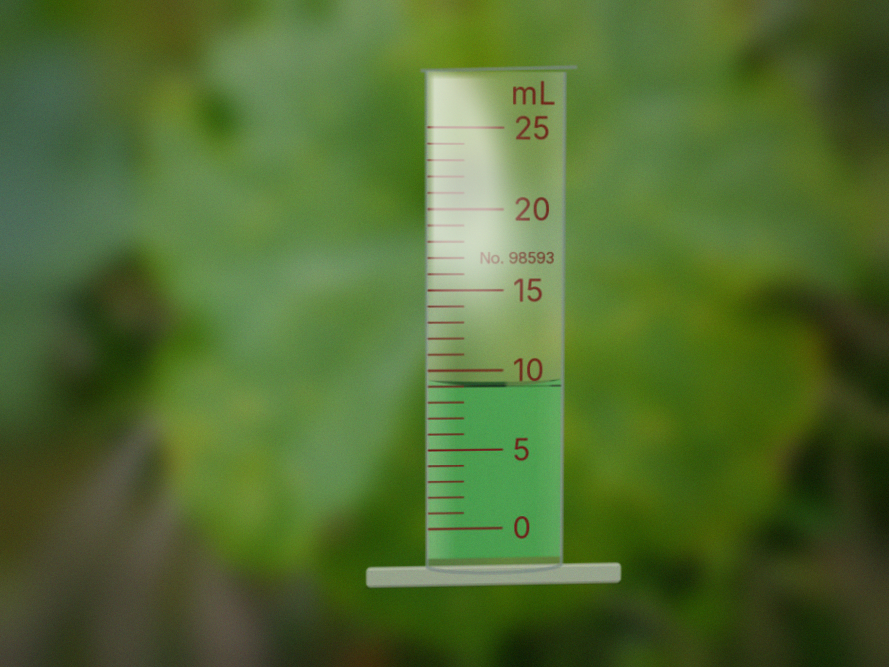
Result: 9 mL
